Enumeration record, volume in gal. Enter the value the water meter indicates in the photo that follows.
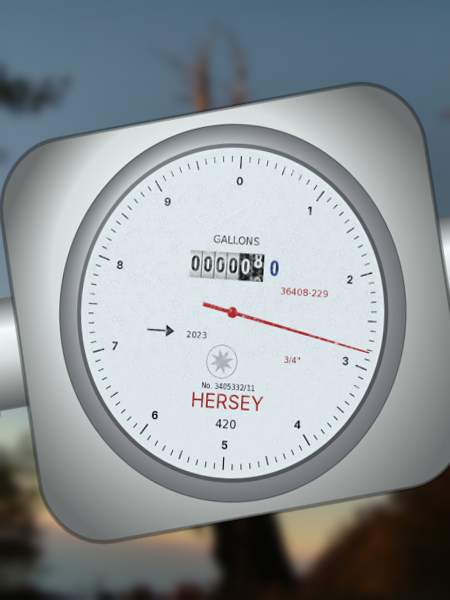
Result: 82.8 gal
